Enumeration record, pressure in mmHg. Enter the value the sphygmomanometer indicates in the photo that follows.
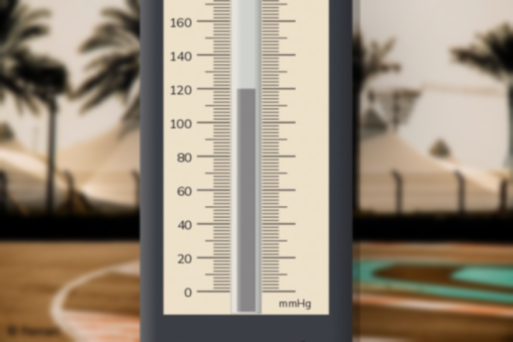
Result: 120 mmHg
